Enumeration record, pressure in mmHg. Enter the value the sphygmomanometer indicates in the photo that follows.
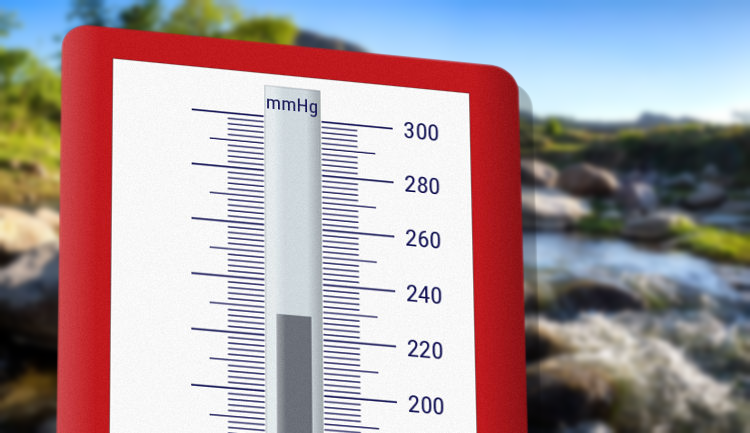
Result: 228 mmHg
